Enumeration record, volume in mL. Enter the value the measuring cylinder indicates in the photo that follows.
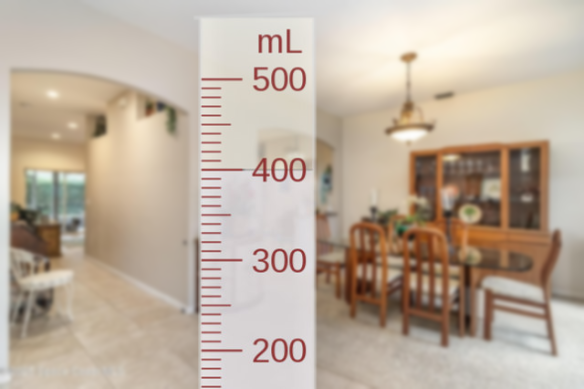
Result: 400 mL
